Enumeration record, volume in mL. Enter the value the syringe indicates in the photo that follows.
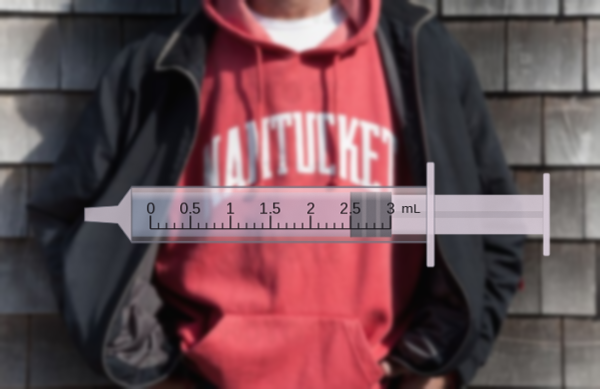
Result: 2.5 mL
